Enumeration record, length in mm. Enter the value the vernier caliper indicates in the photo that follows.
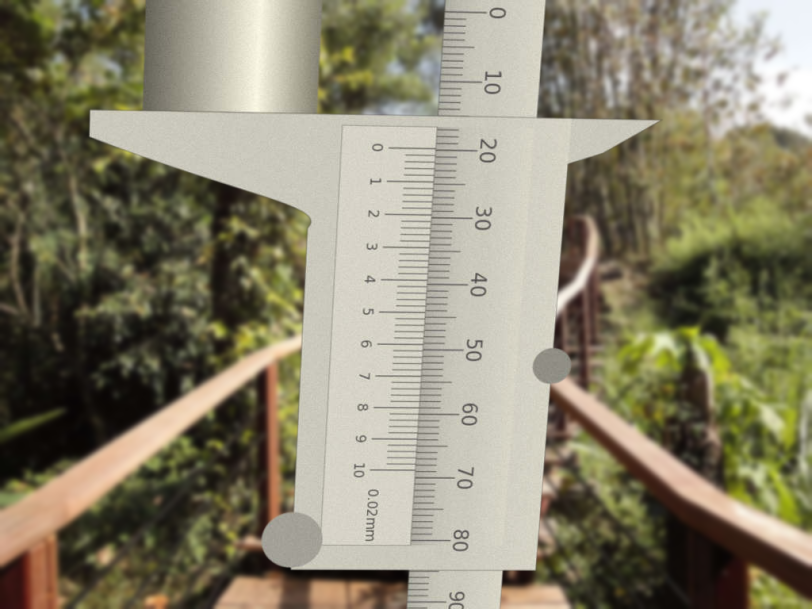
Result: 19.8 mm
